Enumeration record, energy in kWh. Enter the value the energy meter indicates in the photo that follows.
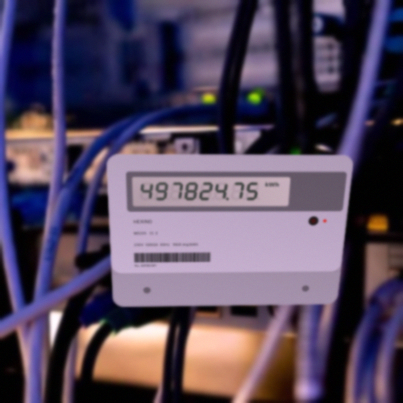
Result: 497824.75 kWh
